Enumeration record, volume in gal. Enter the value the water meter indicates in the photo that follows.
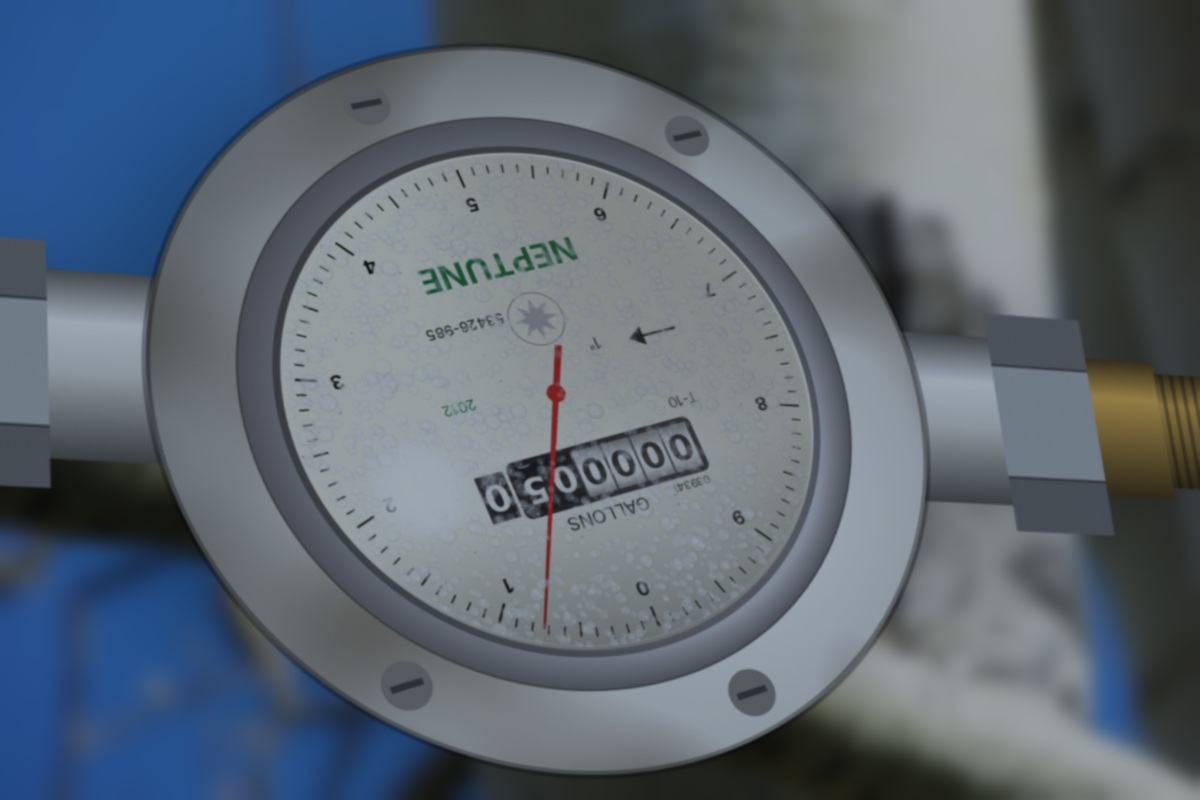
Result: 50.7 gal
